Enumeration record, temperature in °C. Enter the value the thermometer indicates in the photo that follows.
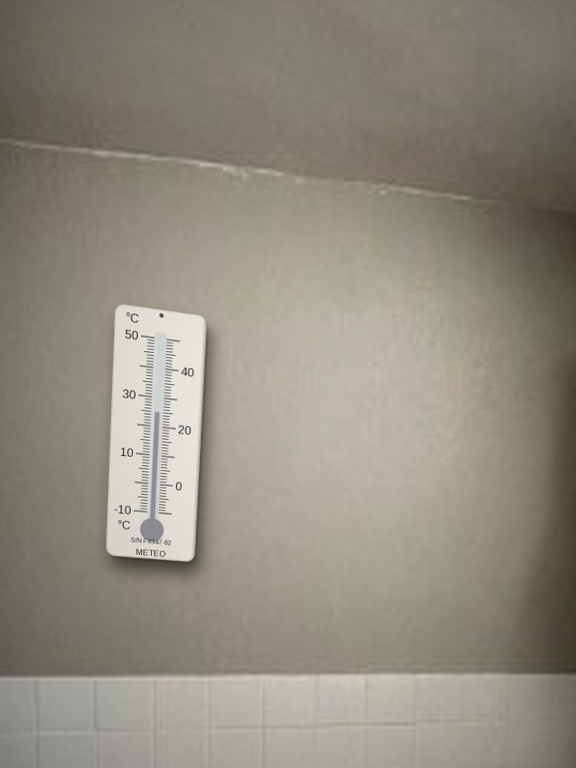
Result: 25 °C
